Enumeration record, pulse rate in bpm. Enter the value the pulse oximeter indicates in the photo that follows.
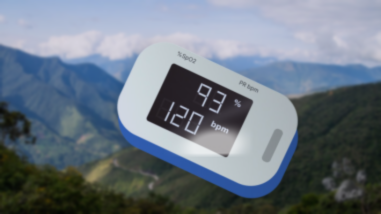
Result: 120 bpm
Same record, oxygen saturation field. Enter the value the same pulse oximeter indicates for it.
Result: 93 %
